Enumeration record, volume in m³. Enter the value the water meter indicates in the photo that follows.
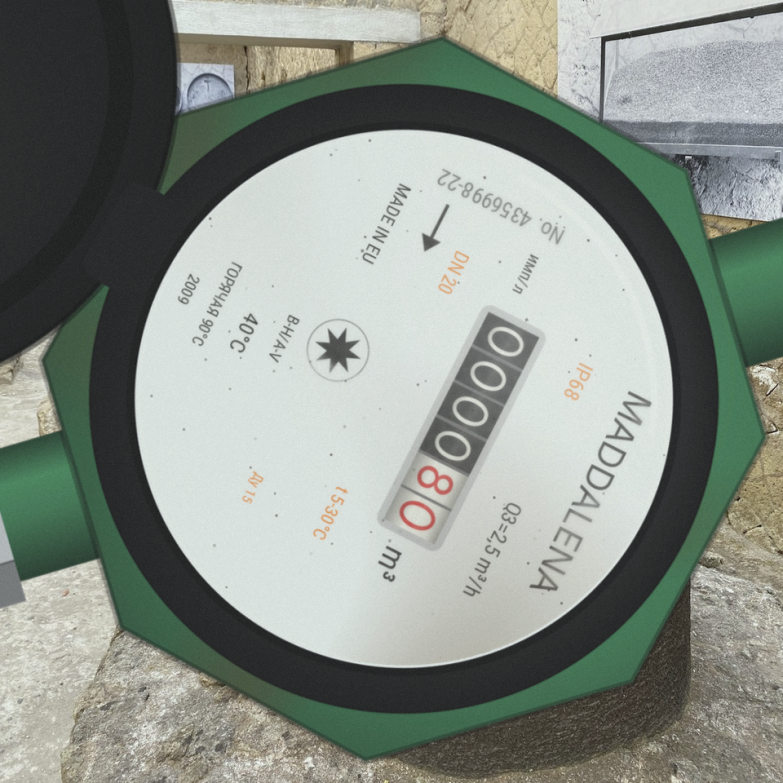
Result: 0.80 m³
